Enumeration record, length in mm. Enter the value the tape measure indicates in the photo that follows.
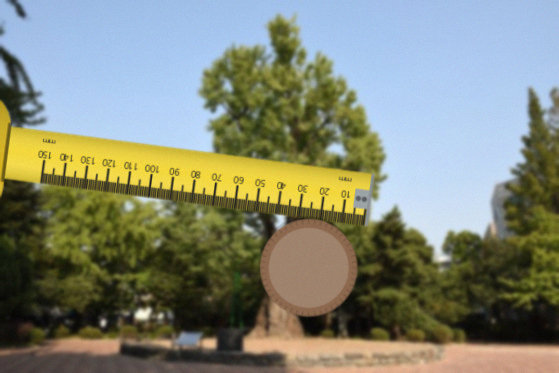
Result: 45 mm
